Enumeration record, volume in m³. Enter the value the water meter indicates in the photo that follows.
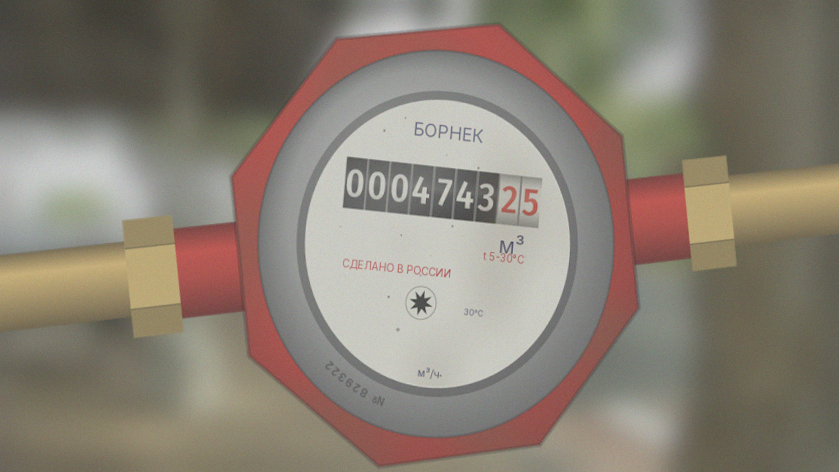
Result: 4743.25 m³
